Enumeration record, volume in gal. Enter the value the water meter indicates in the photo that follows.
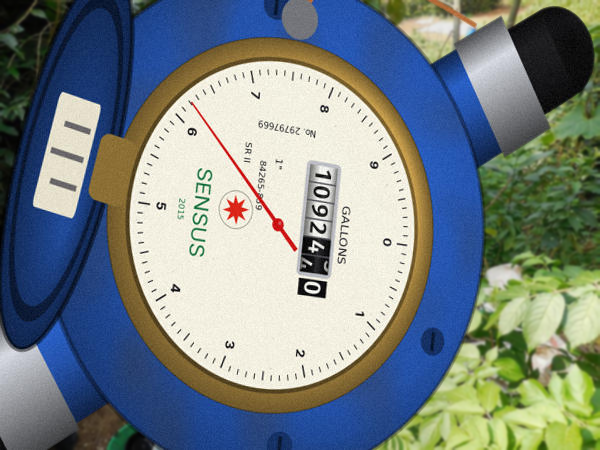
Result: 1092436.2 gal
